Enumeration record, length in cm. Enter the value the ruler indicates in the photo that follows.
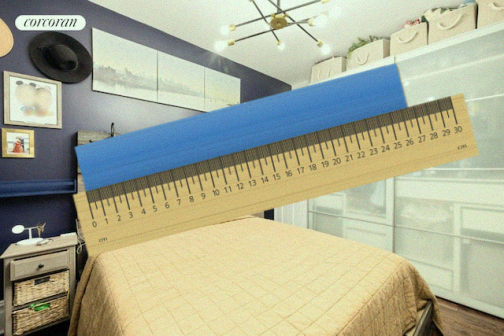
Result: 26.5 cm
